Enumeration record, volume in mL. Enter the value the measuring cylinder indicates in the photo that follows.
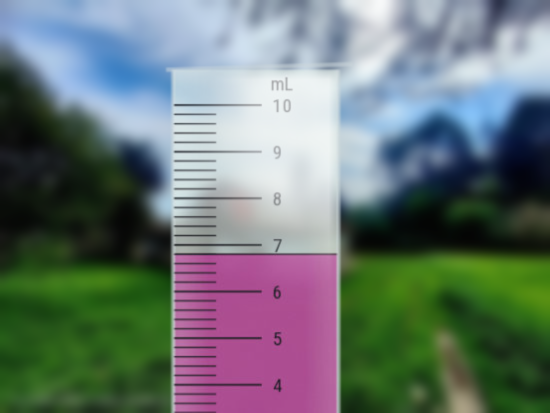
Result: 6.8 mL
